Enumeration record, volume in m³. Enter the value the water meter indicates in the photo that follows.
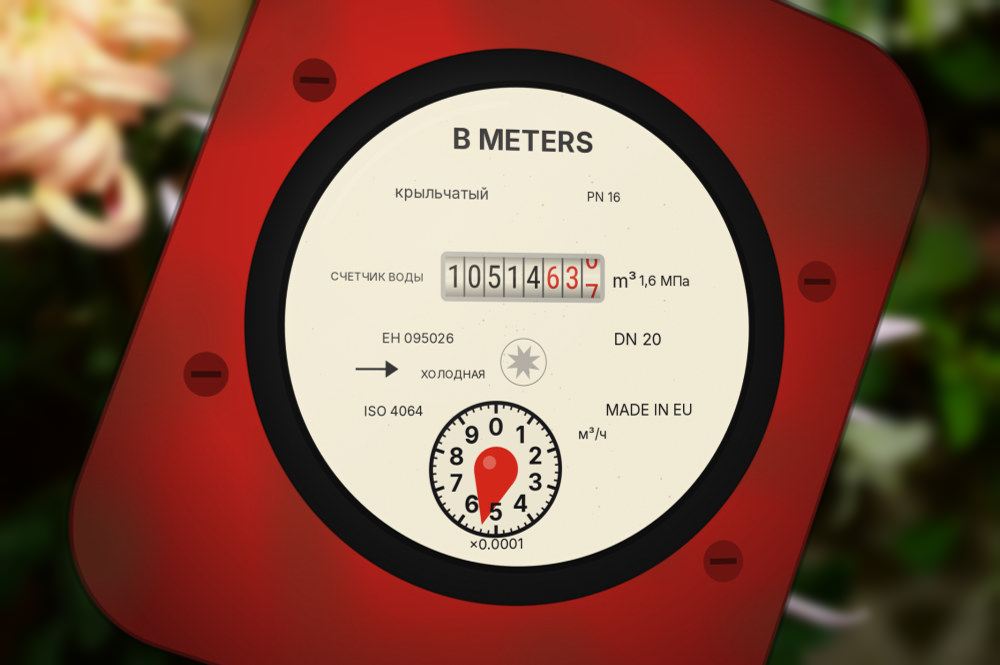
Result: 10514.6365 m³
